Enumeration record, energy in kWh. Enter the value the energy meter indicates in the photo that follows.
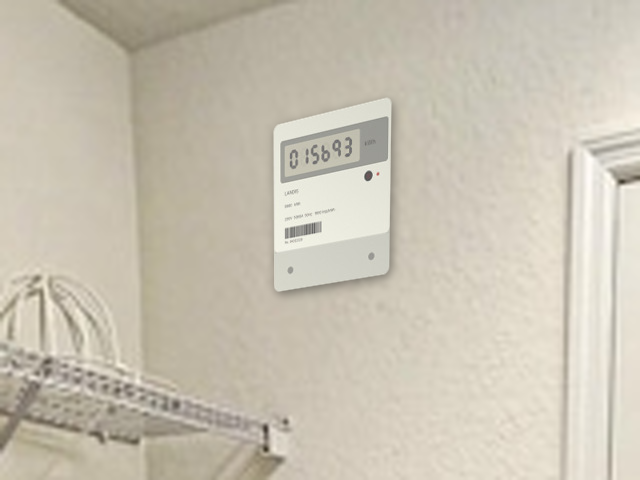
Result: 15693 kWh
